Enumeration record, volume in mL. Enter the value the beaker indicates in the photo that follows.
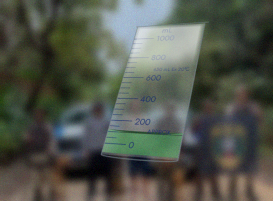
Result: 100 mL
